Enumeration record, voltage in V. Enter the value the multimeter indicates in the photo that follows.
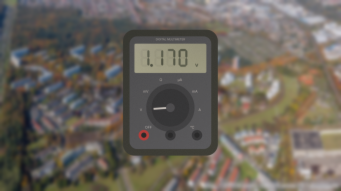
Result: 1.170 V
